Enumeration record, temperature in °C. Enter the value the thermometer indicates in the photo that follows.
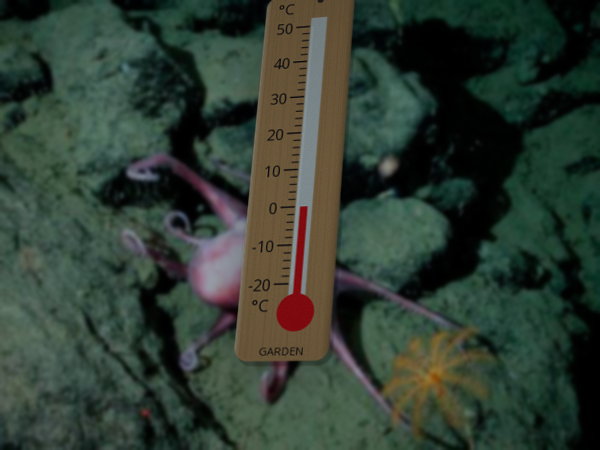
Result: 0 °C
